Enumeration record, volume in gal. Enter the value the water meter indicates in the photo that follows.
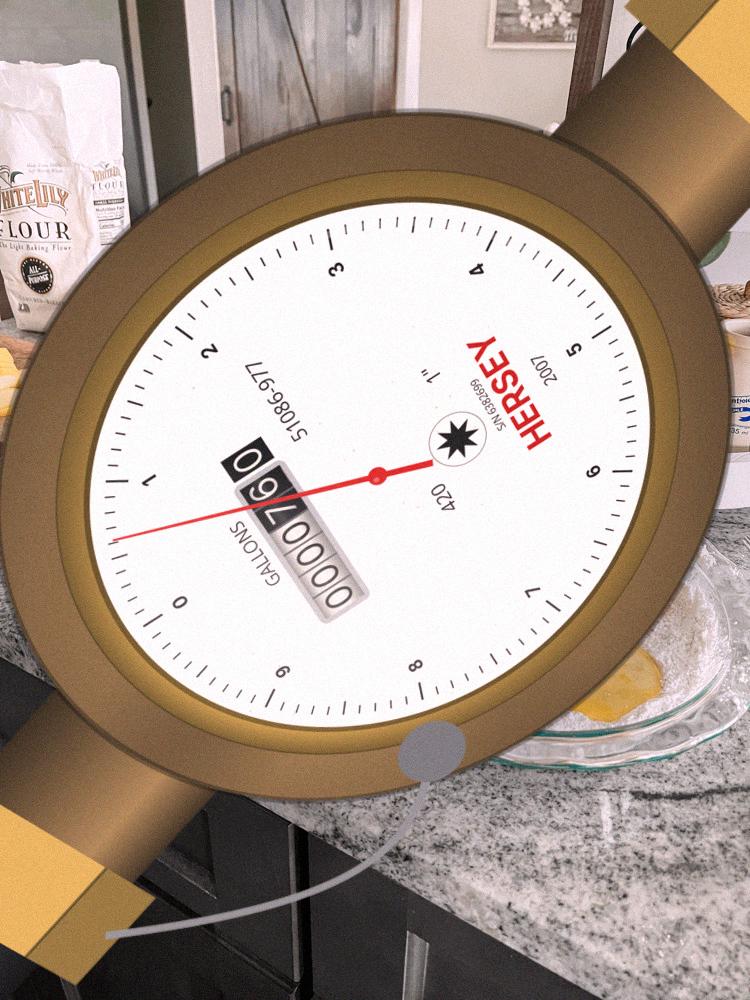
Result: 760.6 gal
